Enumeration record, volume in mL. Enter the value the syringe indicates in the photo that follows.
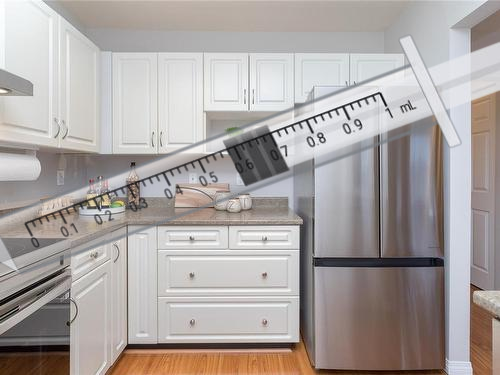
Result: 0.58 mL
